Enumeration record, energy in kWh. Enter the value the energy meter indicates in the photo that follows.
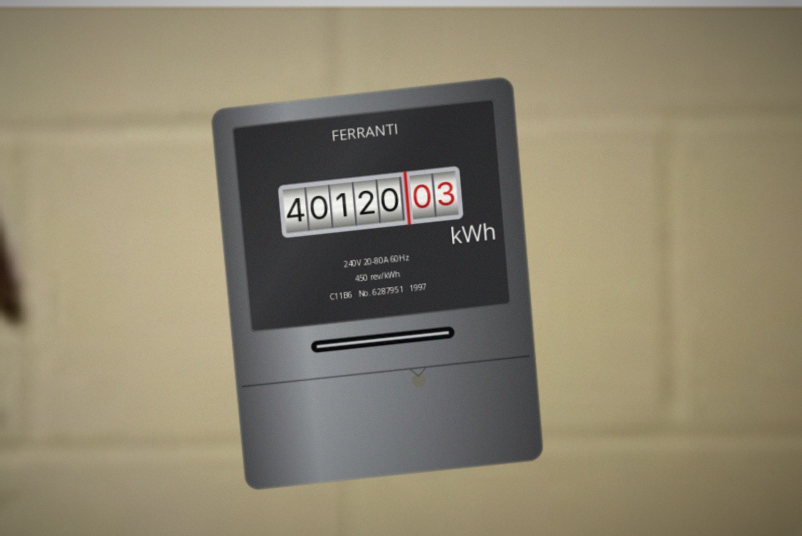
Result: 40120.03 kWh
